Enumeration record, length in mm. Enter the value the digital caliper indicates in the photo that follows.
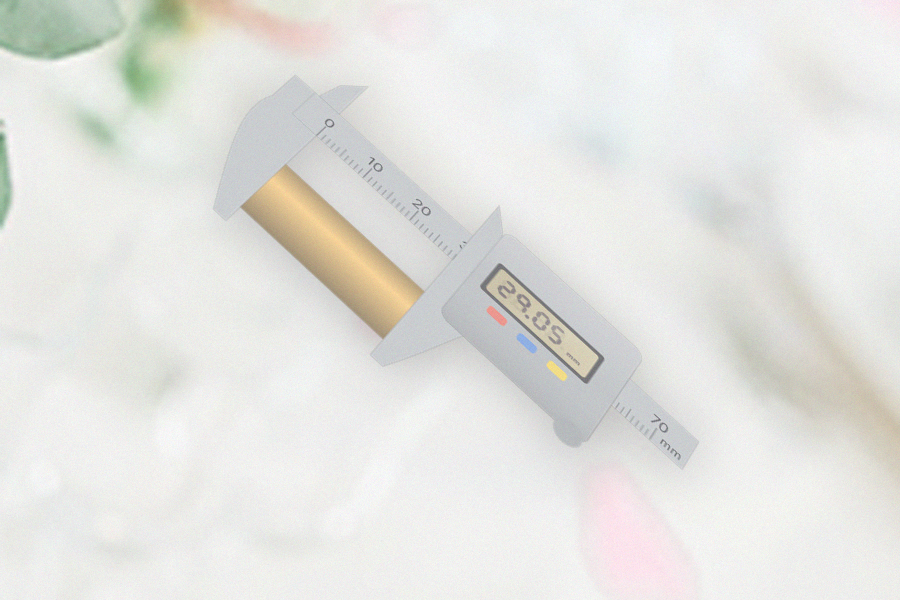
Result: 29.05 mm
